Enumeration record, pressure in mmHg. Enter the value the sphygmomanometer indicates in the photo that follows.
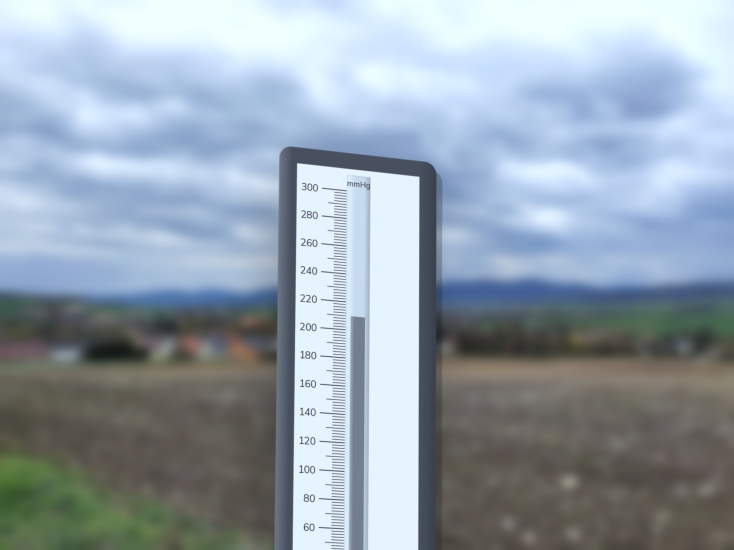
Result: 210 mmHg
